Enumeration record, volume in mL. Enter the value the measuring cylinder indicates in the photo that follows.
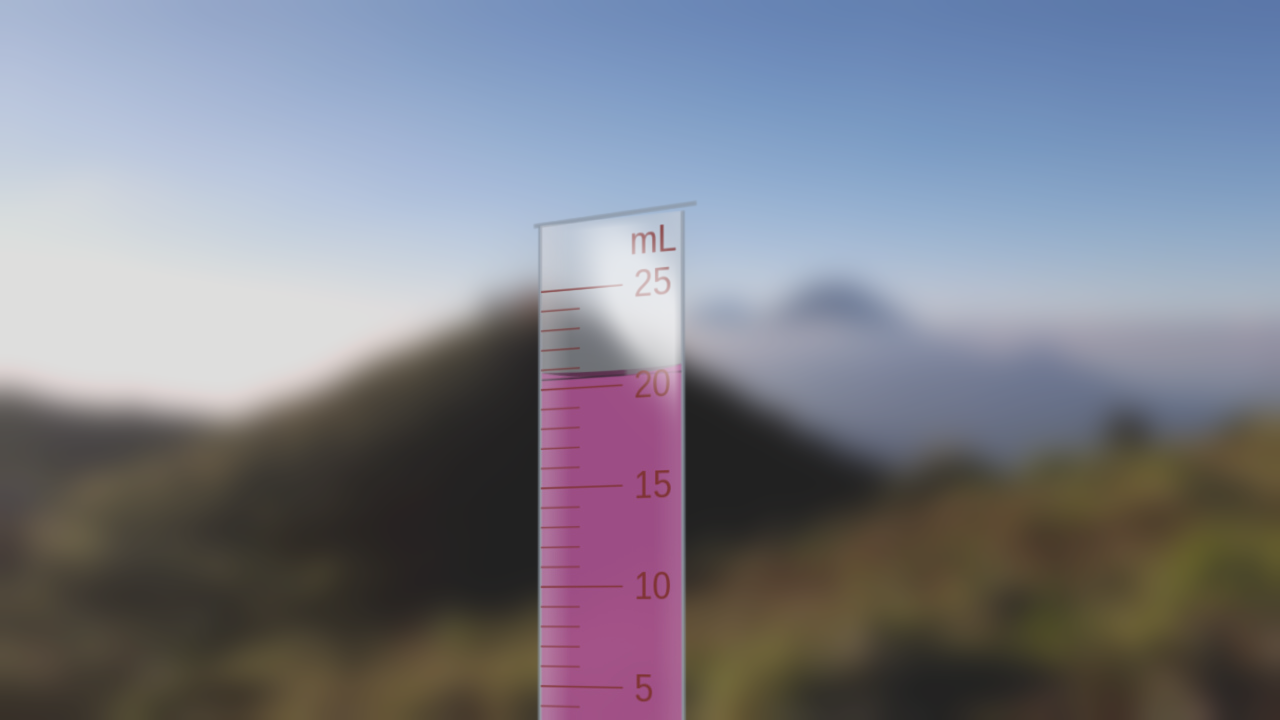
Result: 20.5 mL
